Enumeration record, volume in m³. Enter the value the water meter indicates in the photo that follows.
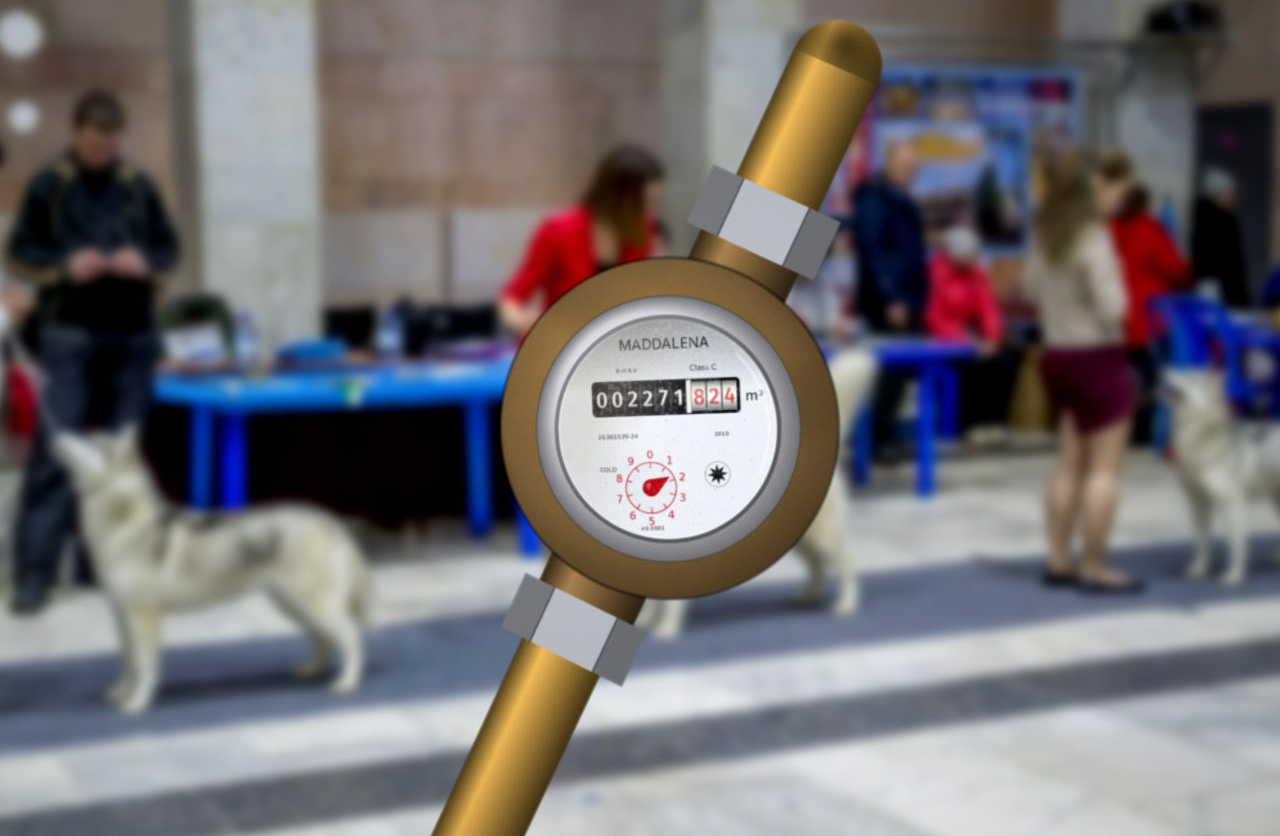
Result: 2271.8241 m³
